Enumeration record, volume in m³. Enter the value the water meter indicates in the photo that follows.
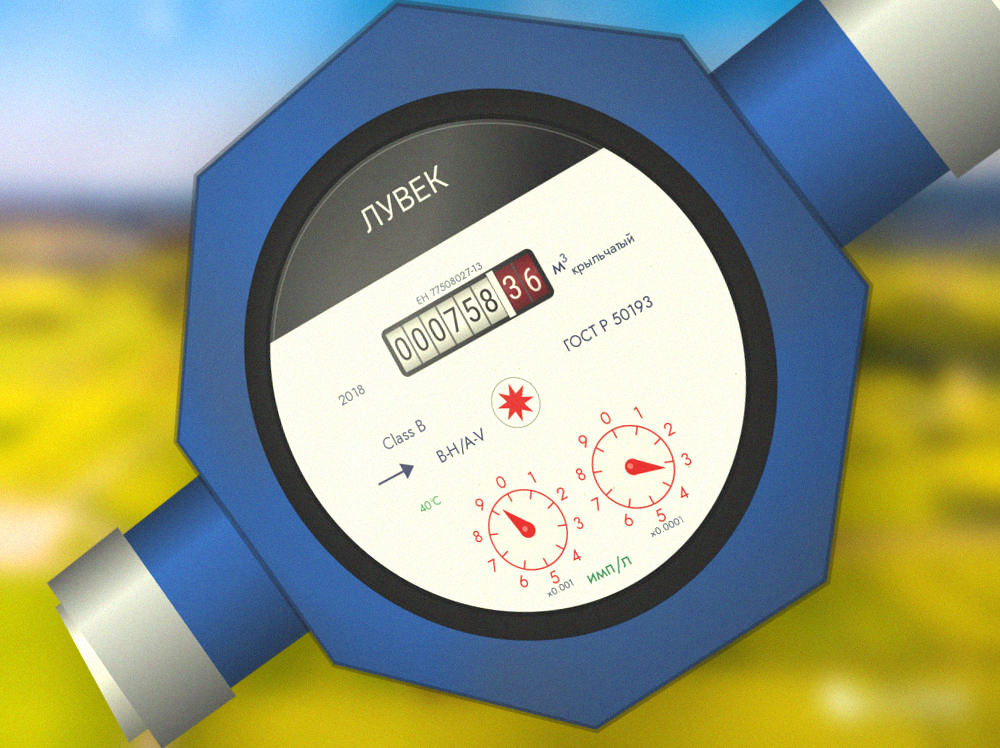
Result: 758.3593 m³
